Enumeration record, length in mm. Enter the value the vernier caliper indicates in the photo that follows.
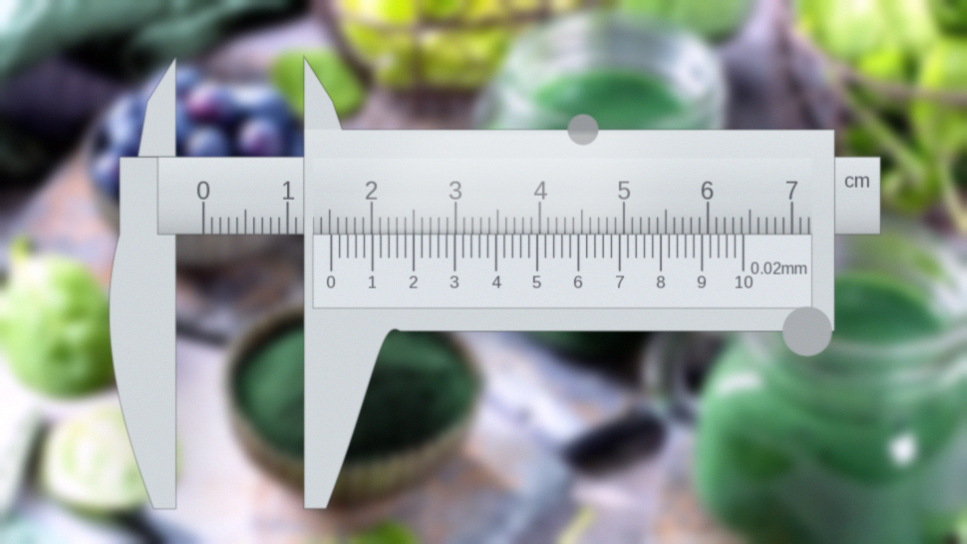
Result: 15.2 mm
